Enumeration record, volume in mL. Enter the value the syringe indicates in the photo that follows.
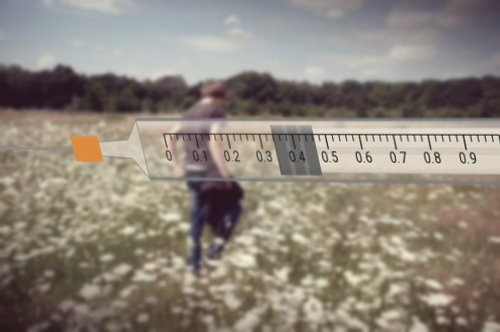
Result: 0.34 mL
